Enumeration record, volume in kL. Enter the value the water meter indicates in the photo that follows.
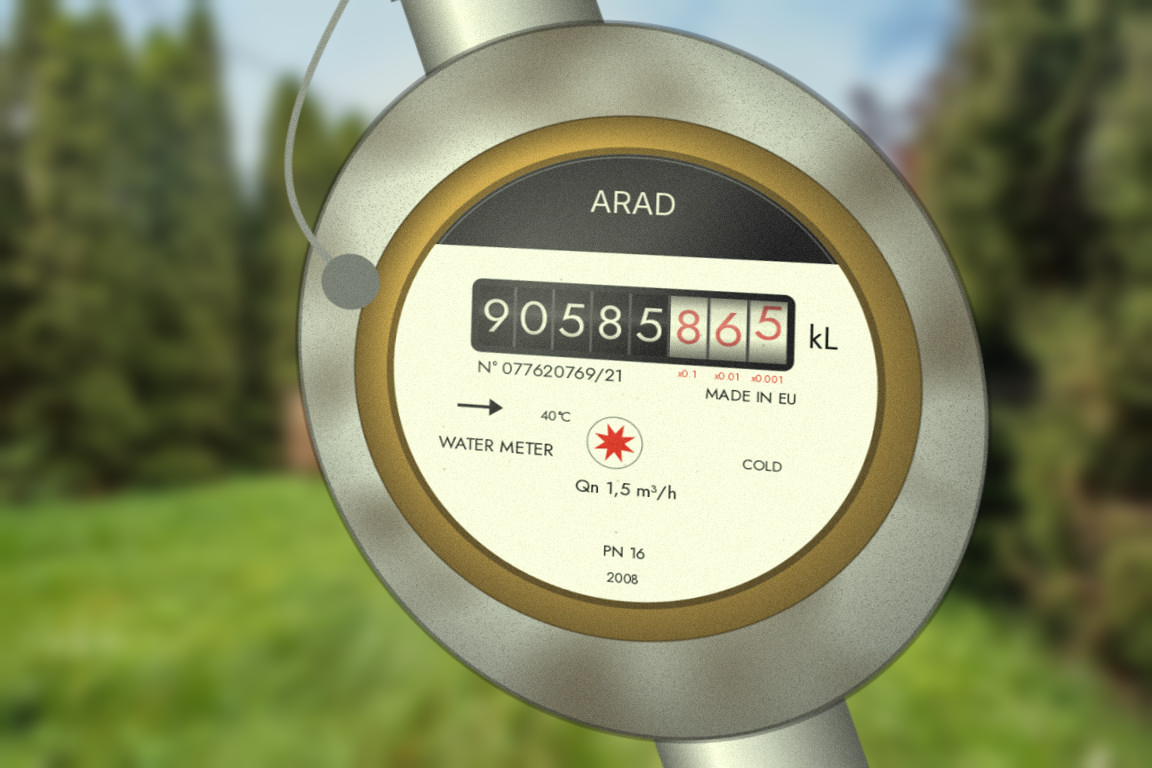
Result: 90585.865 kL
